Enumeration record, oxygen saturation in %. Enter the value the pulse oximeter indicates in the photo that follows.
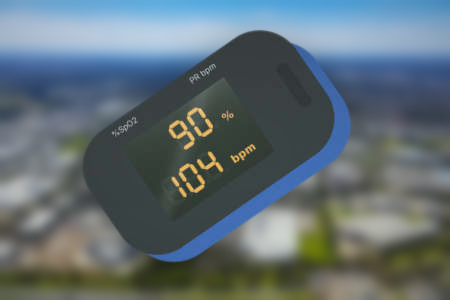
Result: 90 %
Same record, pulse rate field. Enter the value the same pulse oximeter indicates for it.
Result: 104 bpm
